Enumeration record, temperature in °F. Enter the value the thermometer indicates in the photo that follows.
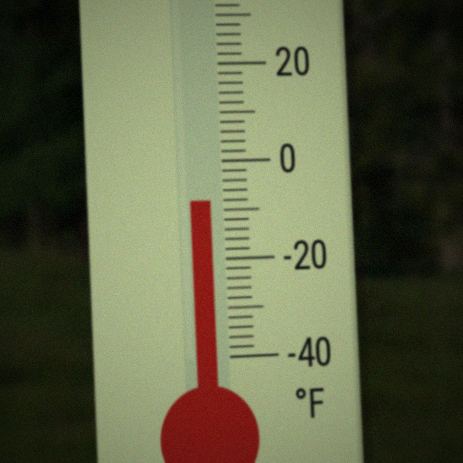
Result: -8 °F
